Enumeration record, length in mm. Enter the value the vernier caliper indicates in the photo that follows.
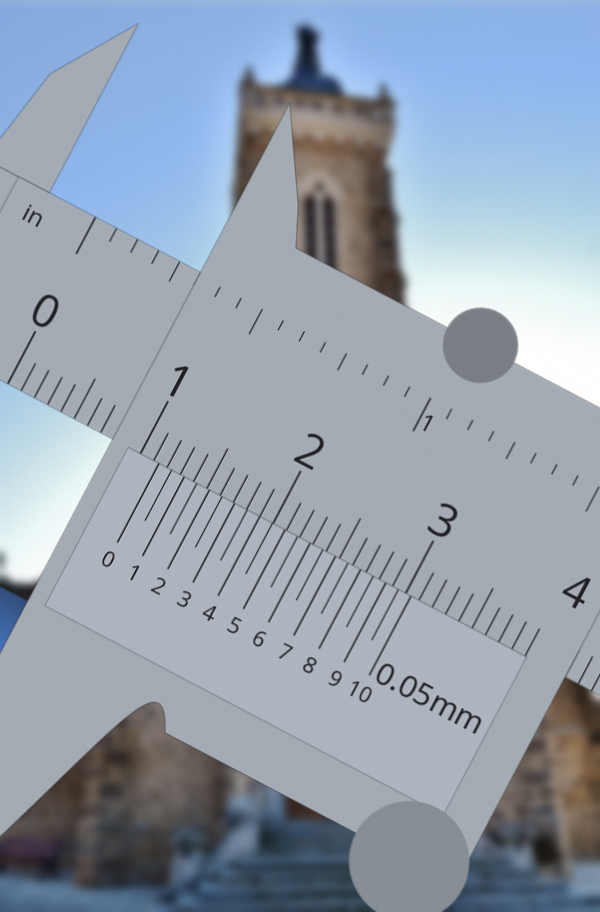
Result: 11.4 mm
